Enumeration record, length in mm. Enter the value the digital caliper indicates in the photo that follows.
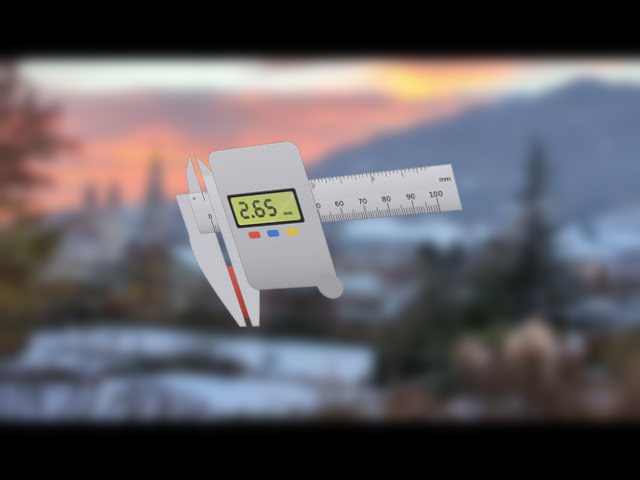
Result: 2.65 mm
